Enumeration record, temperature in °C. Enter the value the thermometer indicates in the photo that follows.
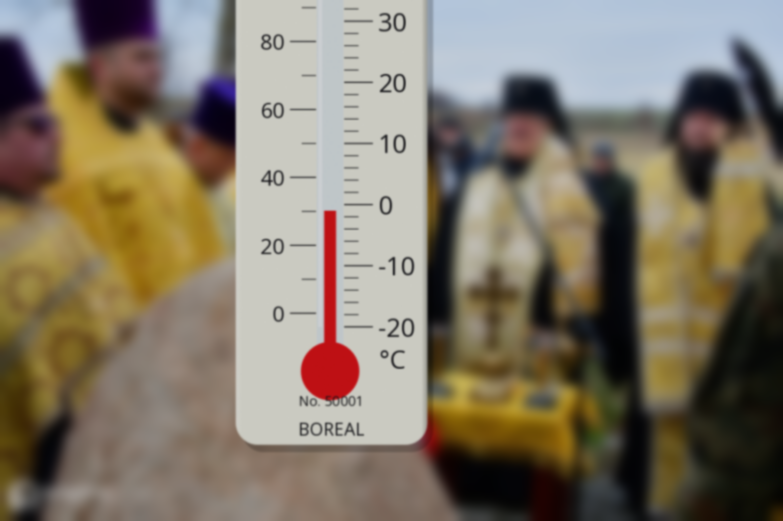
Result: -1 °C
